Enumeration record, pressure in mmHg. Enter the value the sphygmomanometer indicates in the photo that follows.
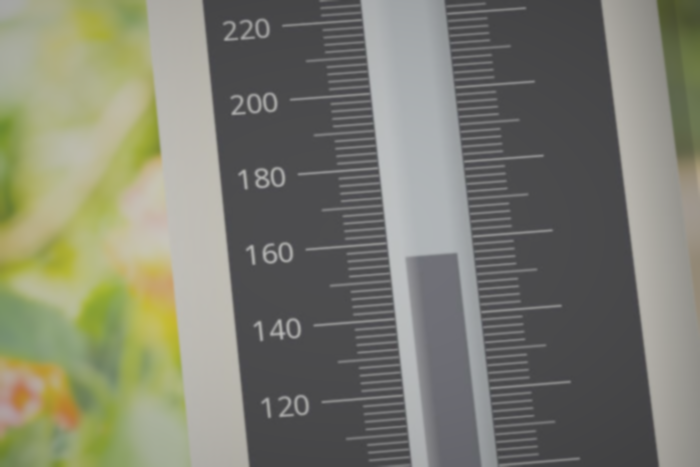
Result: 156 mmHg
